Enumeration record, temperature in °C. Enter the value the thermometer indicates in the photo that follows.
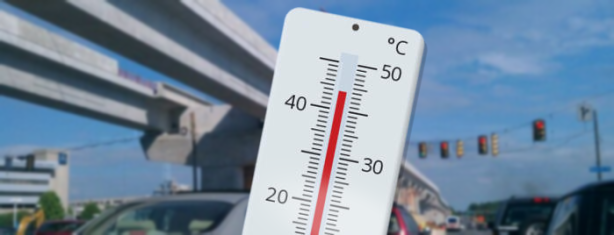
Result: 44 °C
